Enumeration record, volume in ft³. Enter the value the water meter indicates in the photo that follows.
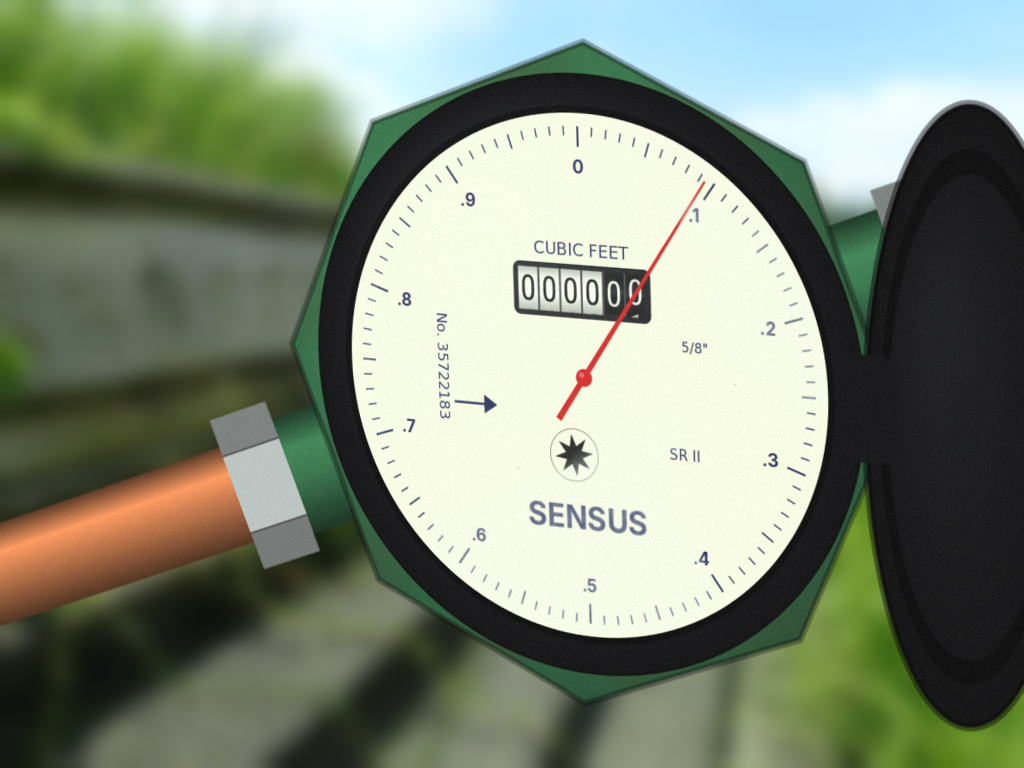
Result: 0.09 ft³
